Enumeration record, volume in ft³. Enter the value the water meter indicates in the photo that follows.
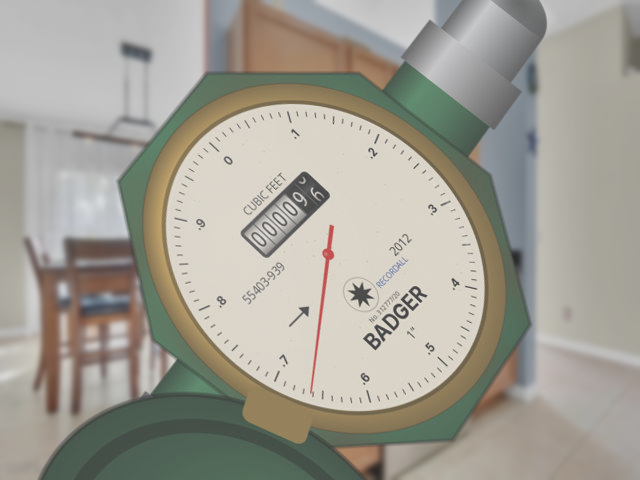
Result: 95.66 ft³
